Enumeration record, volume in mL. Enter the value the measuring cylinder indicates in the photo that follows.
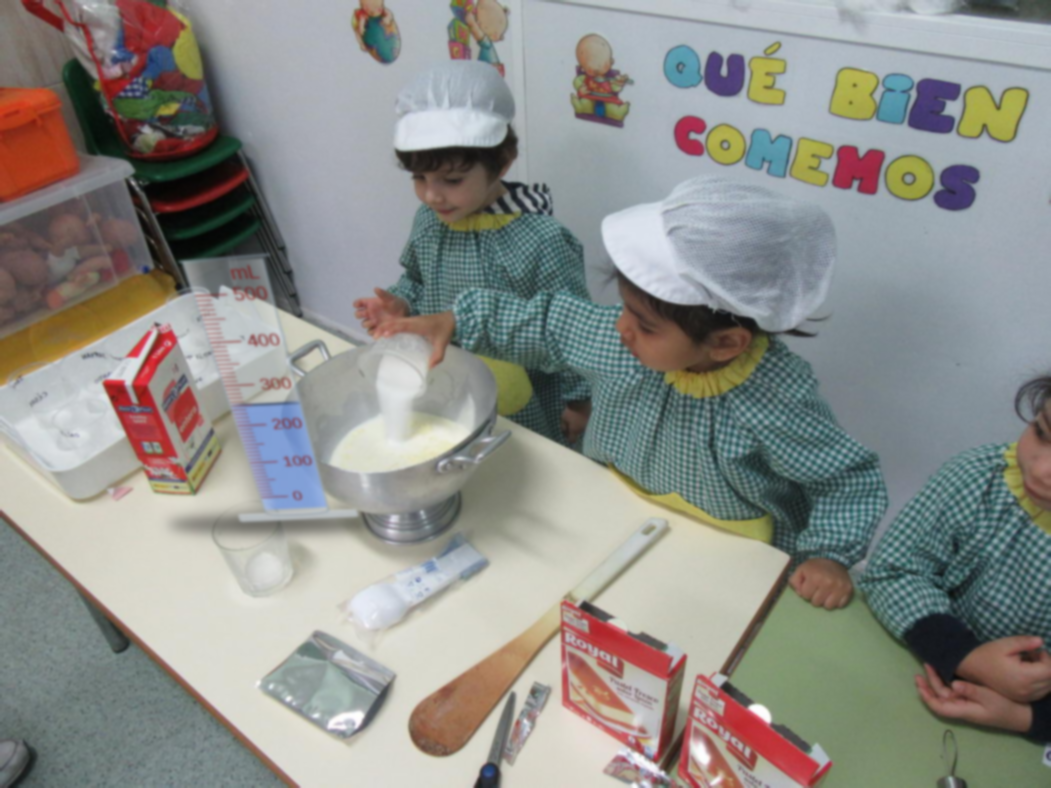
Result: 250 mL
